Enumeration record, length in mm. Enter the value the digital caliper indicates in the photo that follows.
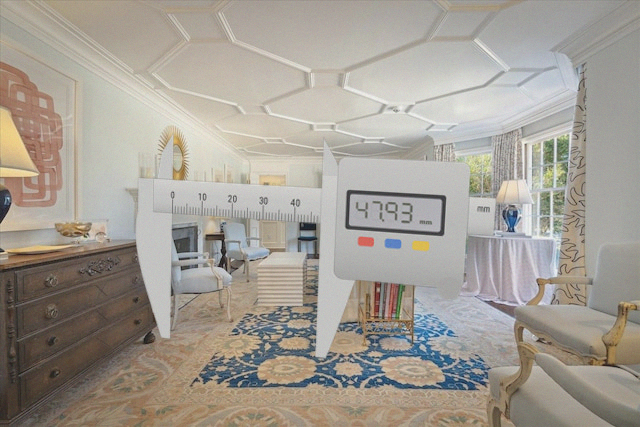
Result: 47.93 mm
